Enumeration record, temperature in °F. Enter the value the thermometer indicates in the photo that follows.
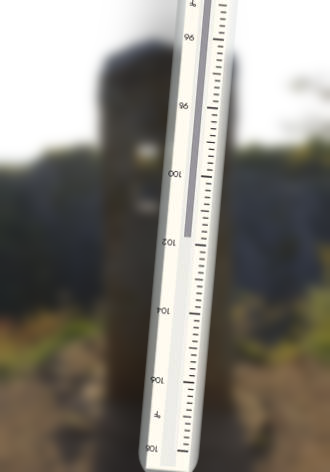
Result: 101.8 °F
